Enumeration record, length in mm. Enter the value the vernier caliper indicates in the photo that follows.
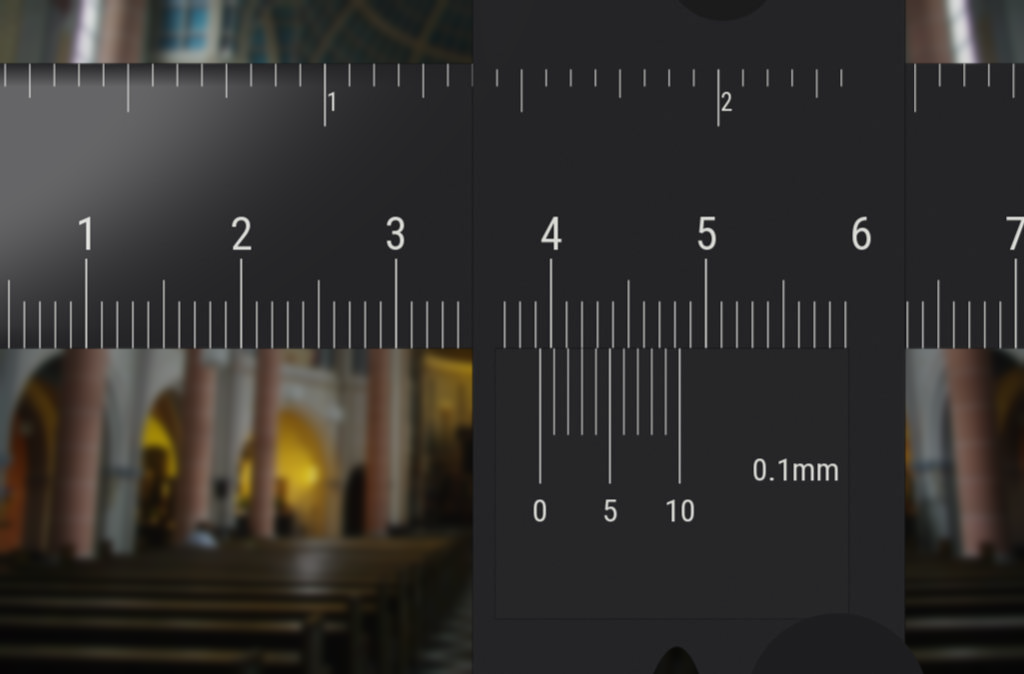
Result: 39.3 mm
